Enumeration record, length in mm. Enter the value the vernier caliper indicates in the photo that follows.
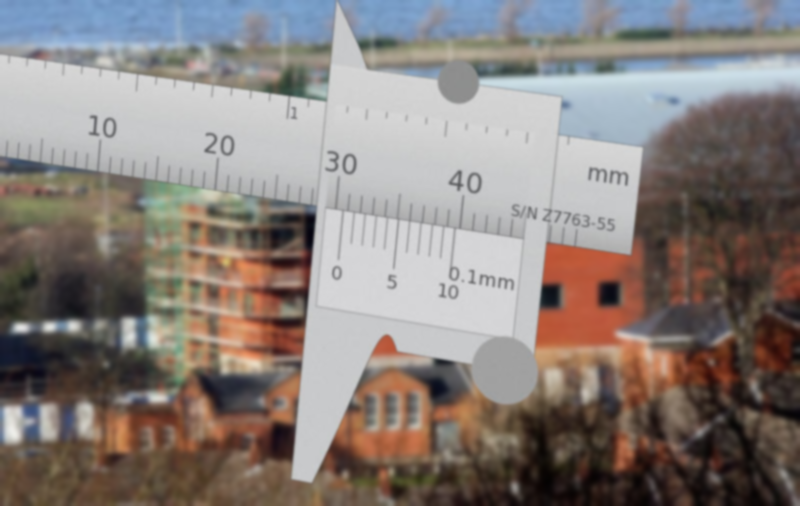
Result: 30.6 mm
